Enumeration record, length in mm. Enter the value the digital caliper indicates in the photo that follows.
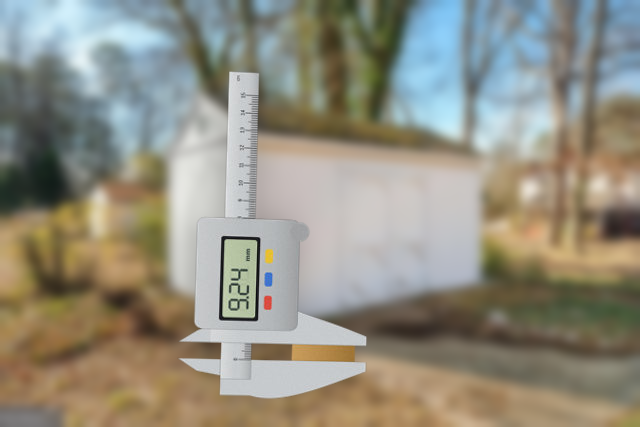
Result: 9.24 mm
